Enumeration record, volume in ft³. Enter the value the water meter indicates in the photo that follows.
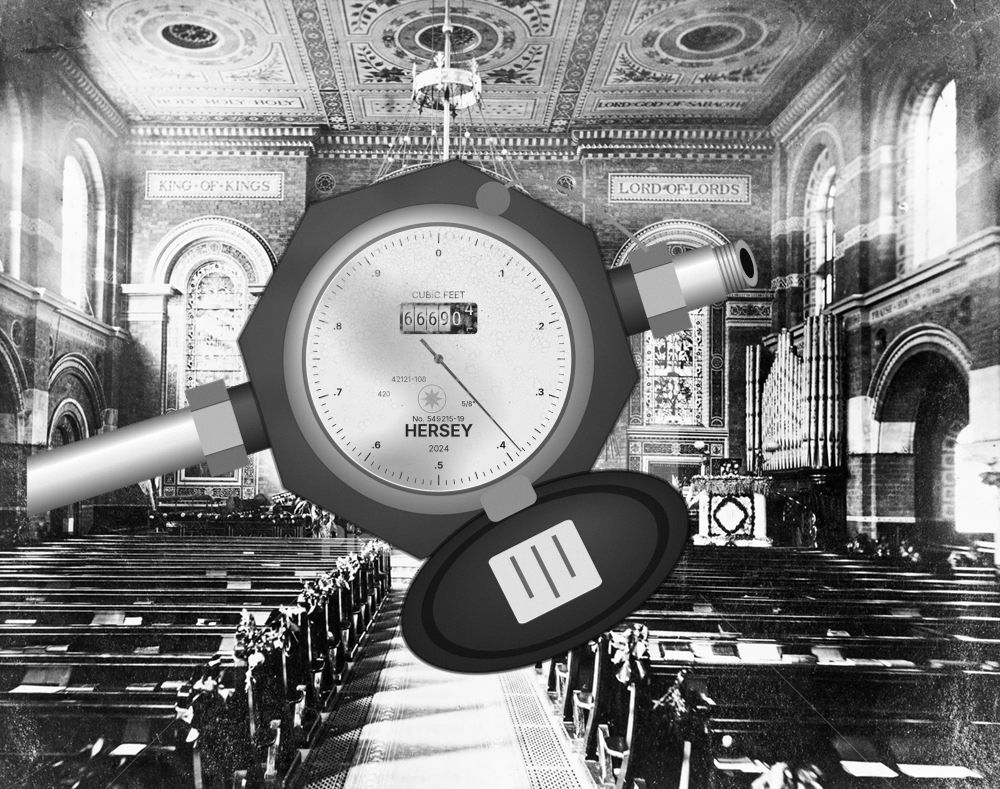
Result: 666904.38 ft³
